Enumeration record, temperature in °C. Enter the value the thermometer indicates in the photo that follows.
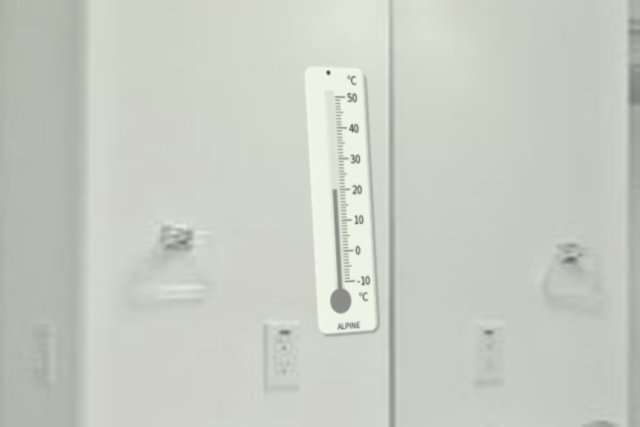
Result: 20 °C
